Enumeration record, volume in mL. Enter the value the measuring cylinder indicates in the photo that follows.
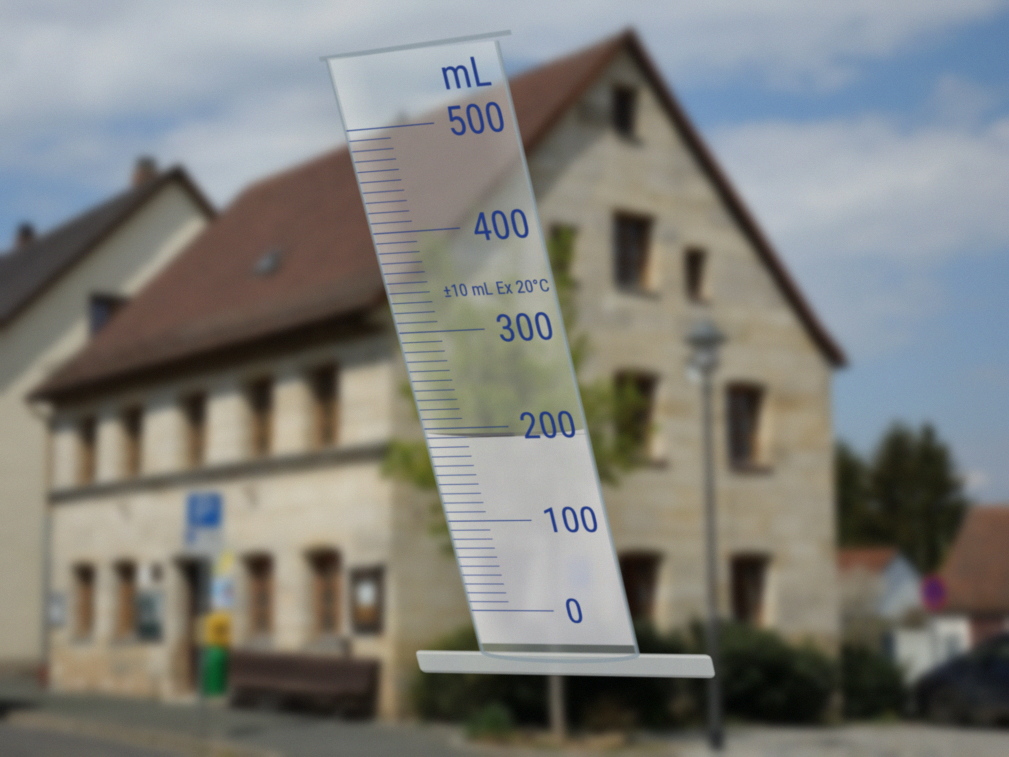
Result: 190 mL
